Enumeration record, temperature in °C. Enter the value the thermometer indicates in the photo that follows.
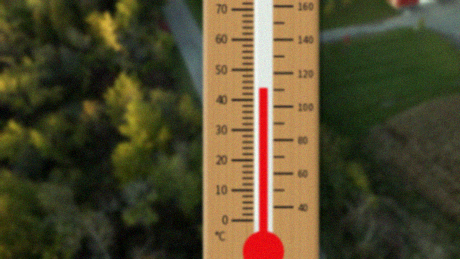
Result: 44 °C
